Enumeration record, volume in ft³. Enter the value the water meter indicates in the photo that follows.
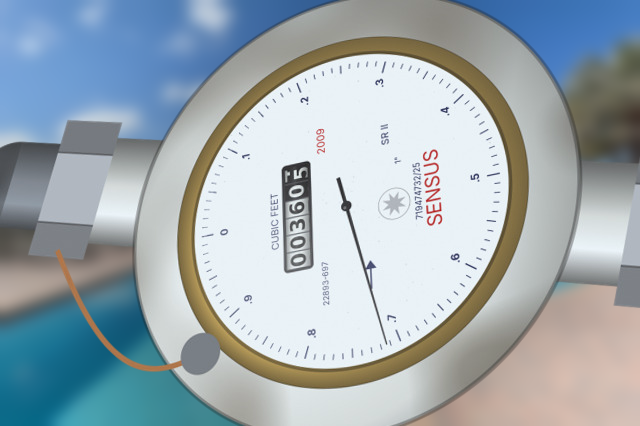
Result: 3604.71 ft³
